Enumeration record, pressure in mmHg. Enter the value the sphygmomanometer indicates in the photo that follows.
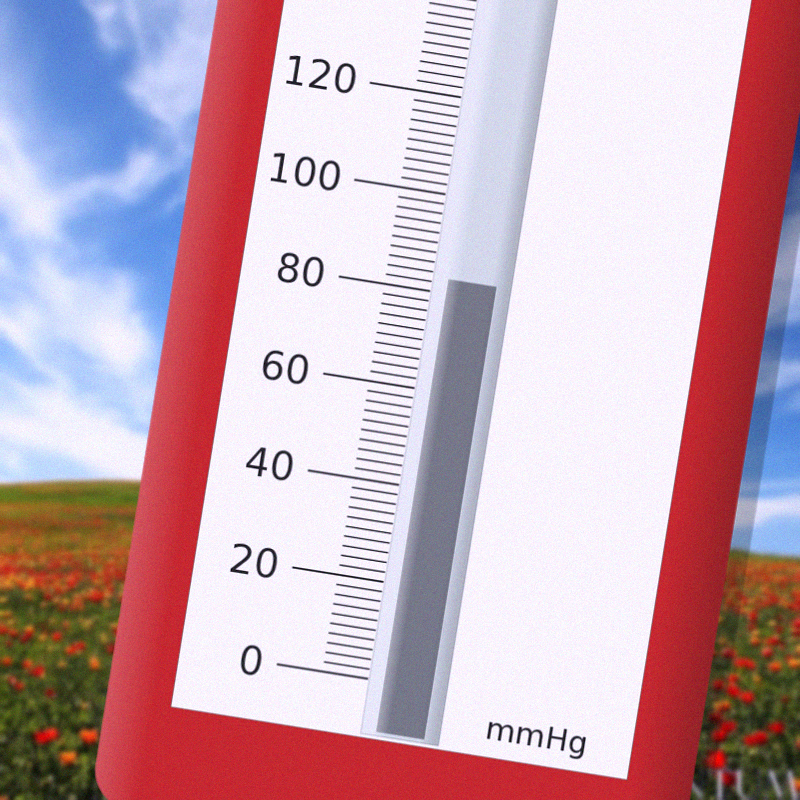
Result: 83 mmHg
